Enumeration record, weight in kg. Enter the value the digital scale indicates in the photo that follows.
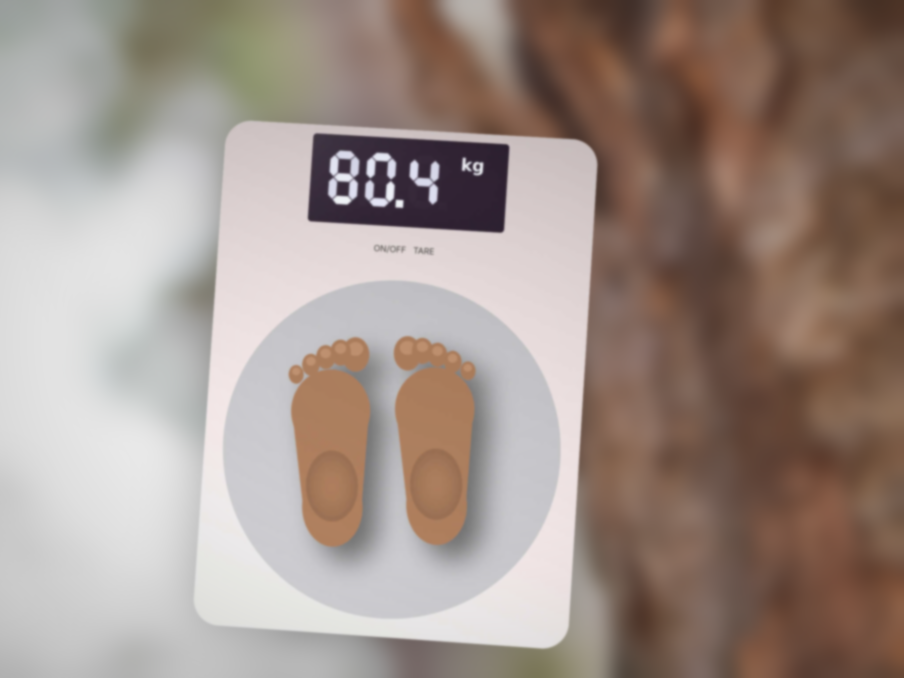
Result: 80.4 kg
